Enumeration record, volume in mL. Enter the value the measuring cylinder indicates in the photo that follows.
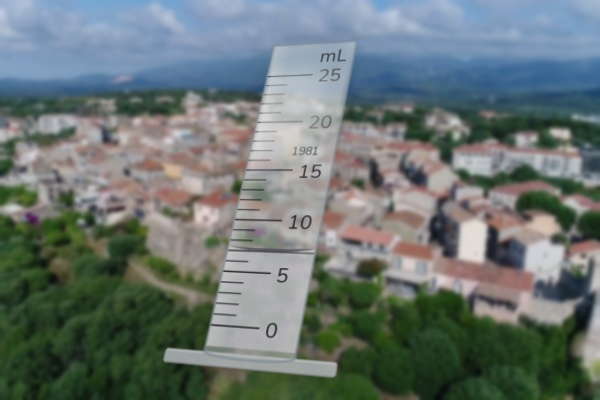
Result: 7 mL
